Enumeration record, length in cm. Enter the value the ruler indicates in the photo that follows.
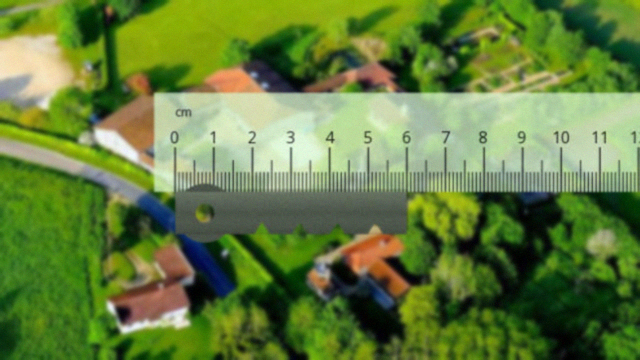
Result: 6 cm
